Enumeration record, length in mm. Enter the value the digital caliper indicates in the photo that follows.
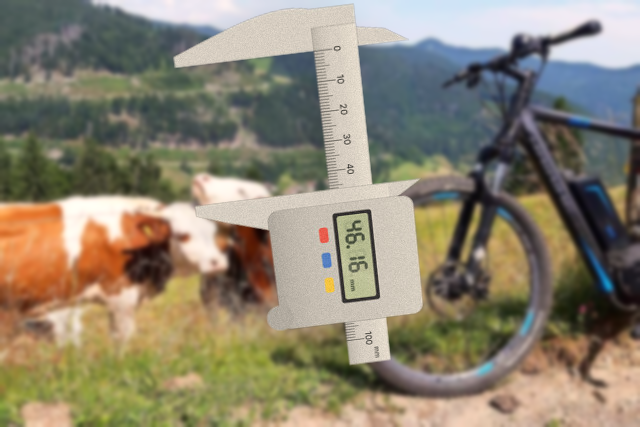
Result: 46.16 mm
